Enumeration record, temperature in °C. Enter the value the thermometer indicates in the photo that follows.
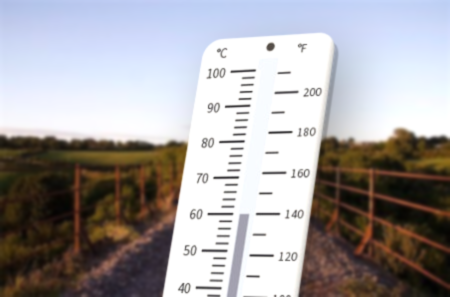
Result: 60 °C
